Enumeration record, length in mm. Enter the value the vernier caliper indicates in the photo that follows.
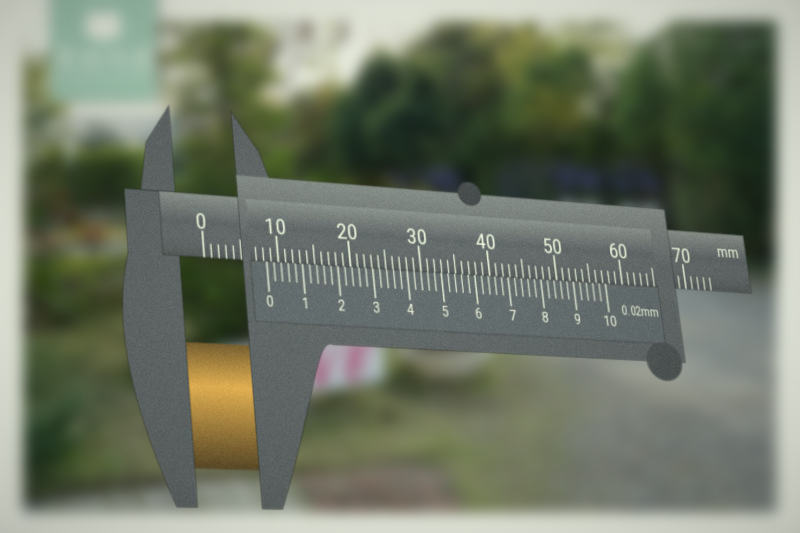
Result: 8.4 mm
